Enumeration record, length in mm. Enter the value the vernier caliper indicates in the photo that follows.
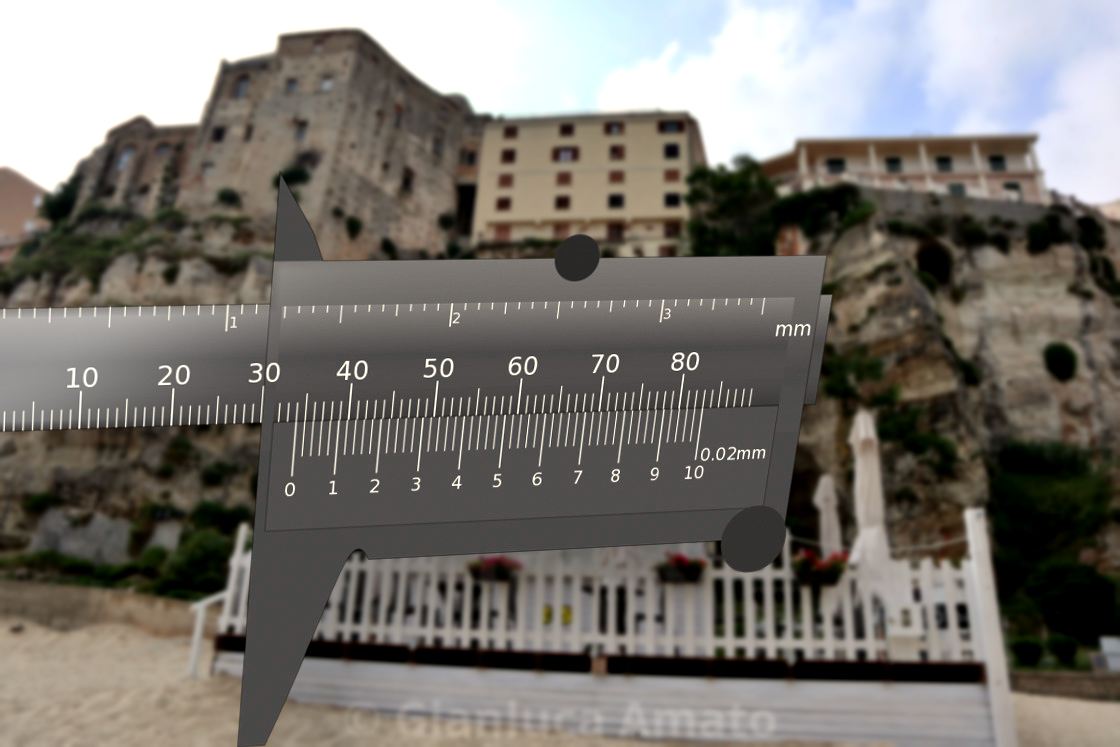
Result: 34.0 mm
